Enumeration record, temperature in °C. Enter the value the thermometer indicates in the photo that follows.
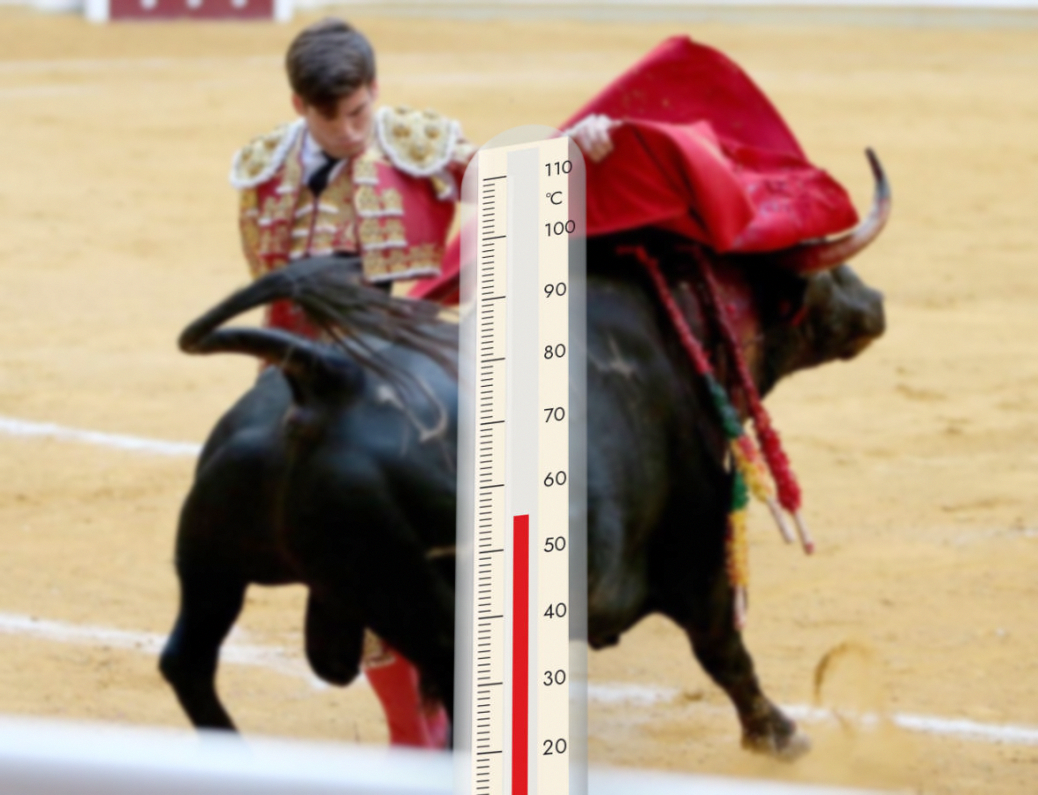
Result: 55 °C
